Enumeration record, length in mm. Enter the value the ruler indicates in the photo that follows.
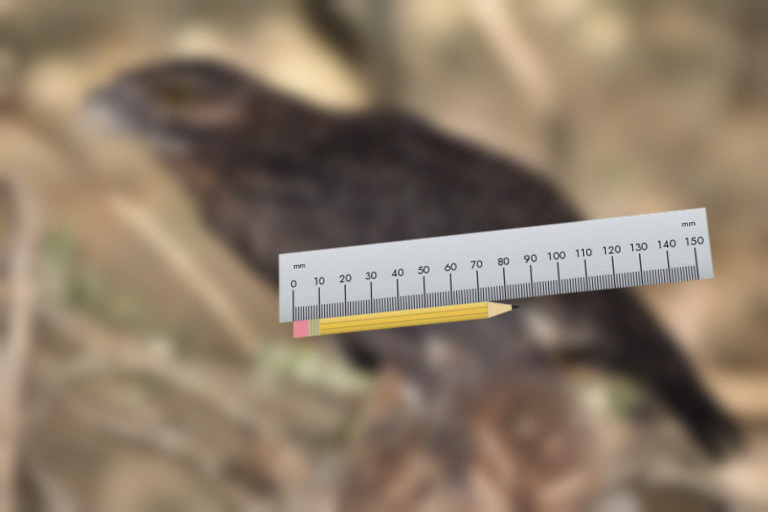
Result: 85 mm
